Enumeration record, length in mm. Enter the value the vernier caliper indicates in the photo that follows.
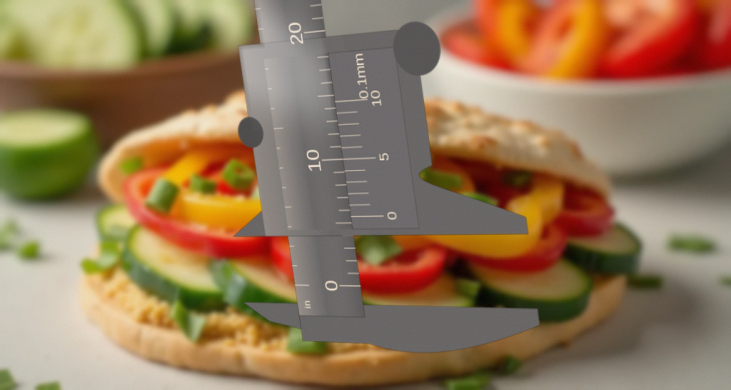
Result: 5.5 mm
